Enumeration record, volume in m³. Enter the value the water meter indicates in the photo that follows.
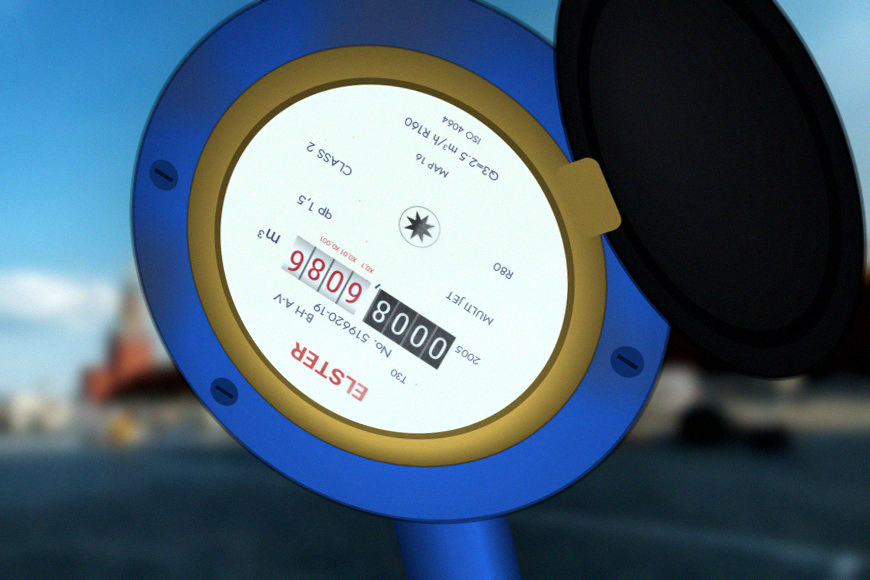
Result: 8.6086 m³
